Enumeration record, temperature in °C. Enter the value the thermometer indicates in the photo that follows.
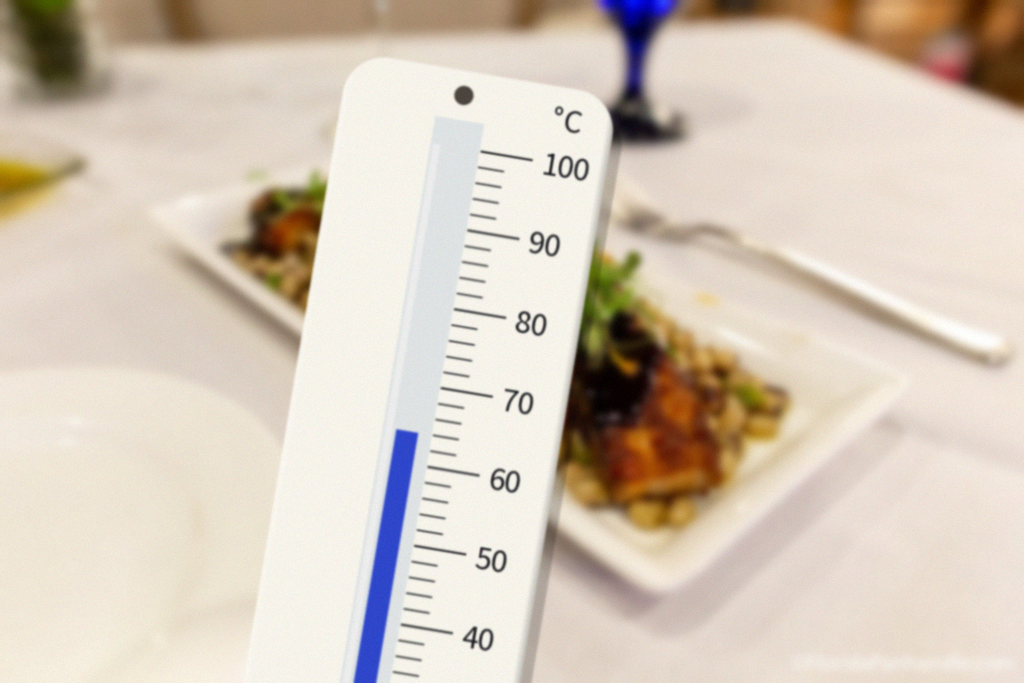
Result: 64 °C
